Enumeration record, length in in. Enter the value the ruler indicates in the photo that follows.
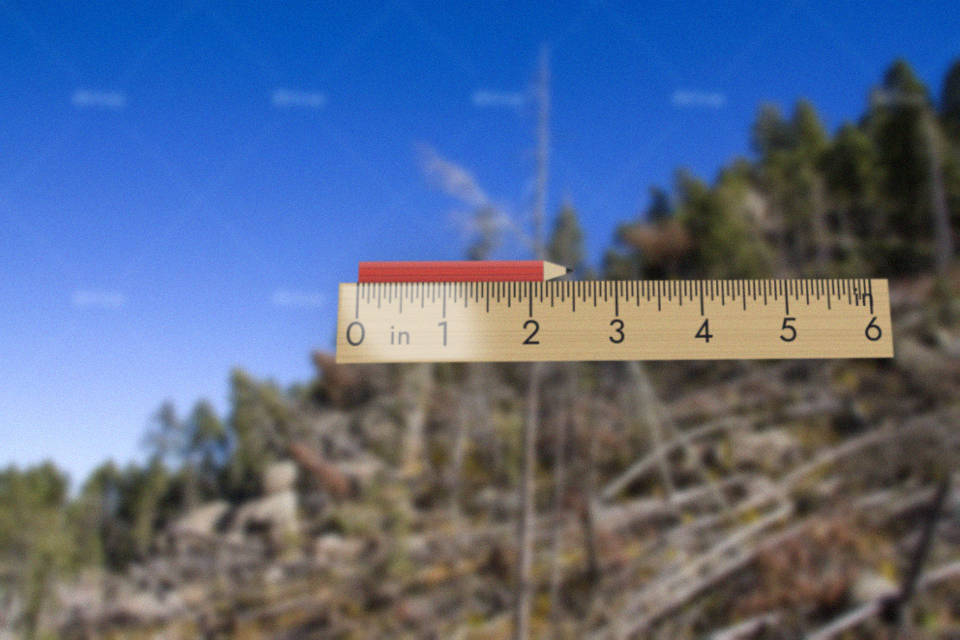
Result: 2.5 in
